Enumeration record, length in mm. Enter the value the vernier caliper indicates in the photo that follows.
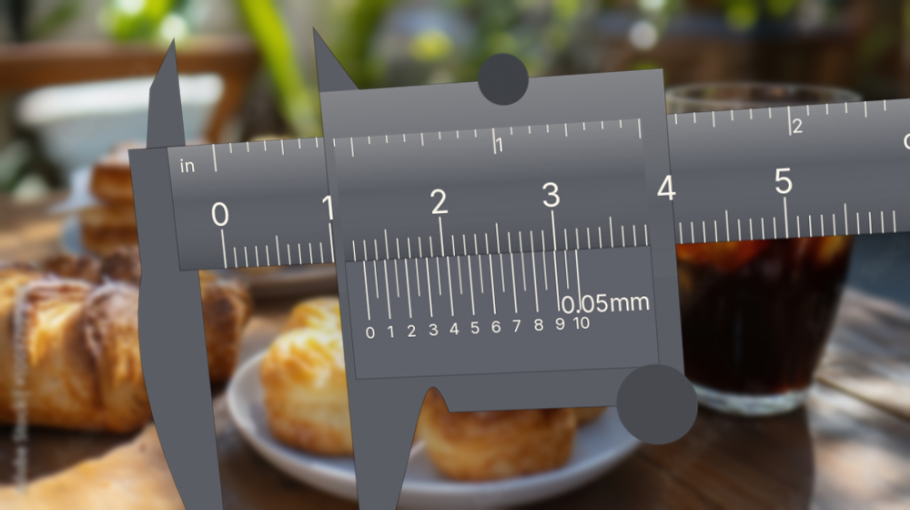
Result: 12.8 mm
